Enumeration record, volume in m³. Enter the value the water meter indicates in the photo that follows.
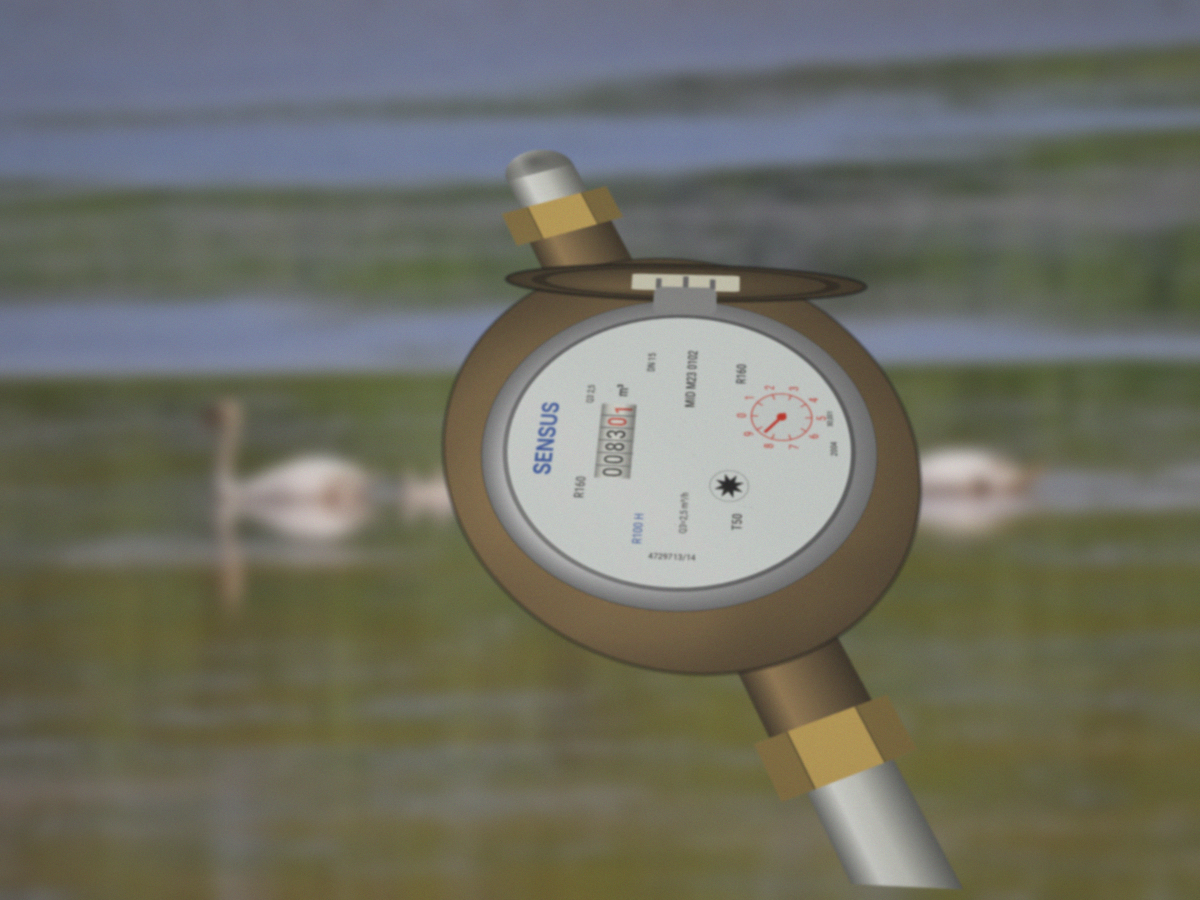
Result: 83.008 m³
